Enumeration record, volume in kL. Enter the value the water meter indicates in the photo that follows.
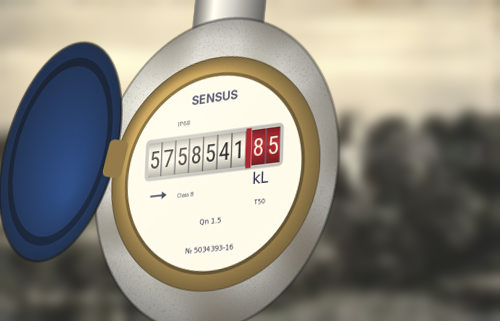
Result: 5758541.85 kL
